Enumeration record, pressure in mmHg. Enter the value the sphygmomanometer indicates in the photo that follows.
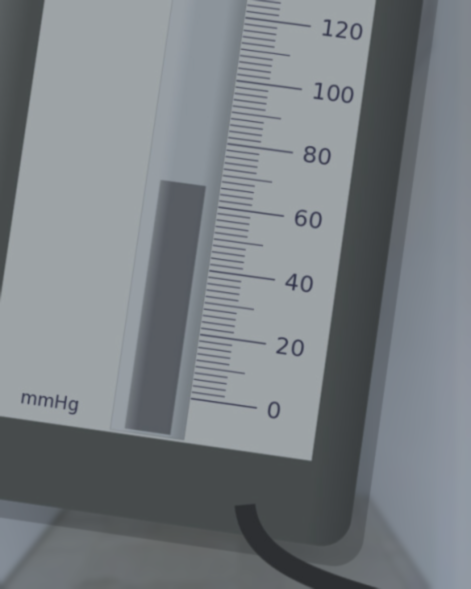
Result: 66 mmHg
